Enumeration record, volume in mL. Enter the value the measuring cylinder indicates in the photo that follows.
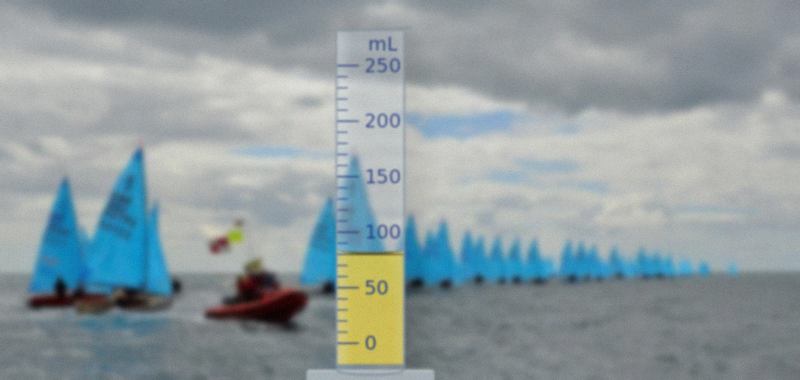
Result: 80 mL
